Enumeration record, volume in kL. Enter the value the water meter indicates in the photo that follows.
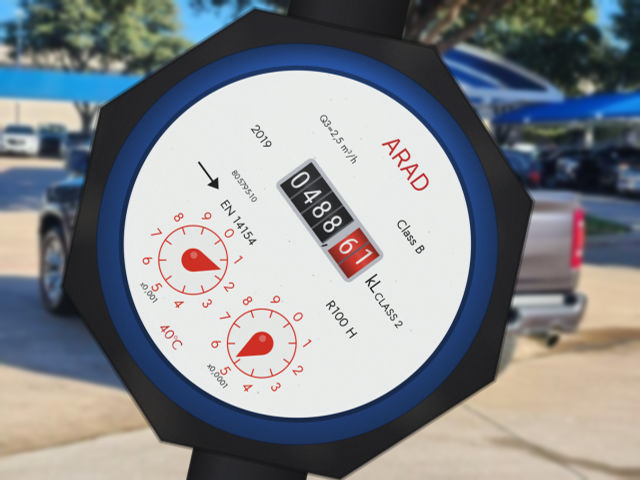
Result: 488.6115 kL
